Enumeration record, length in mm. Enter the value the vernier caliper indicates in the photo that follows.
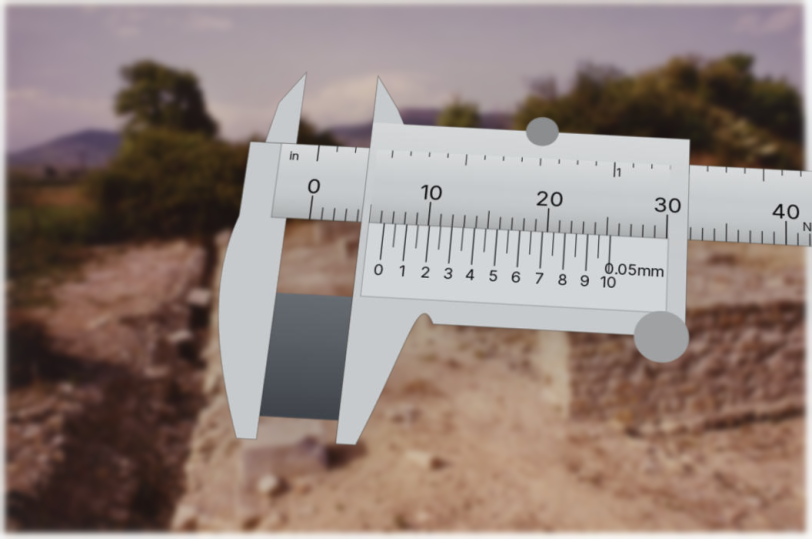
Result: 6.3 mm
